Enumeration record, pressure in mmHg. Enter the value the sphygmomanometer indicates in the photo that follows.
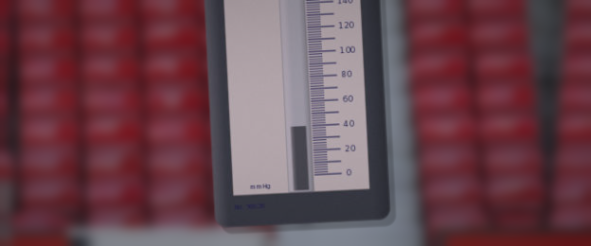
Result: 40 mmHg
